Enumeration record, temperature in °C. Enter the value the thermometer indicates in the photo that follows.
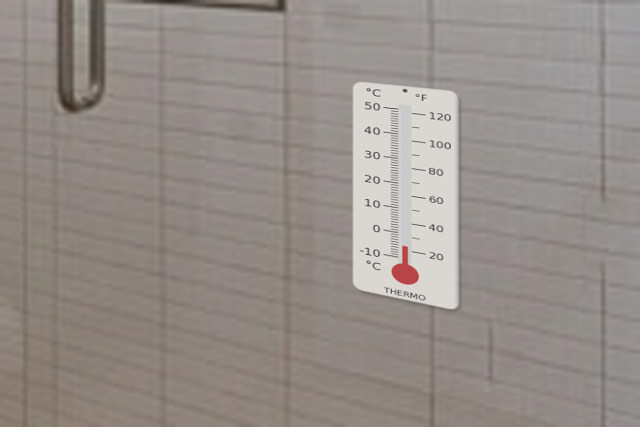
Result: -5 °C
